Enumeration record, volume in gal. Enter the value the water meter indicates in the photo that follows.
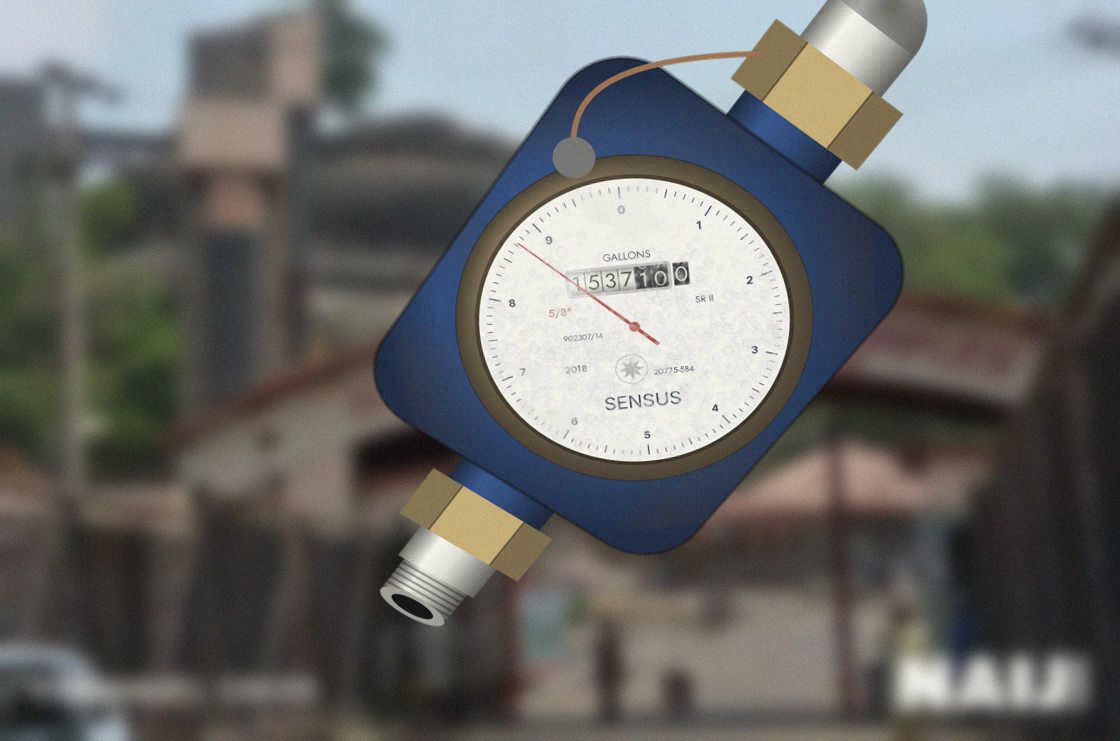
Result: 1537098.7 gal
